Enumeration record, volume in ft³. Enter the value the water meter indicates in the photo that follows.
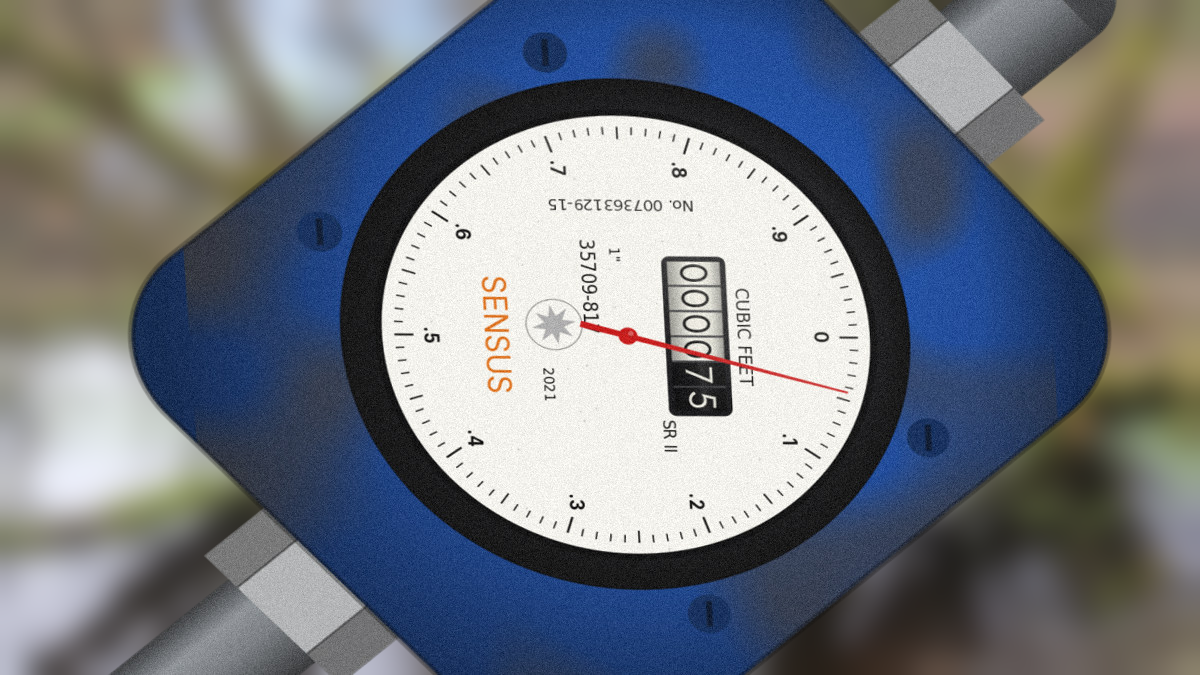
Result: 75.04 ft³
